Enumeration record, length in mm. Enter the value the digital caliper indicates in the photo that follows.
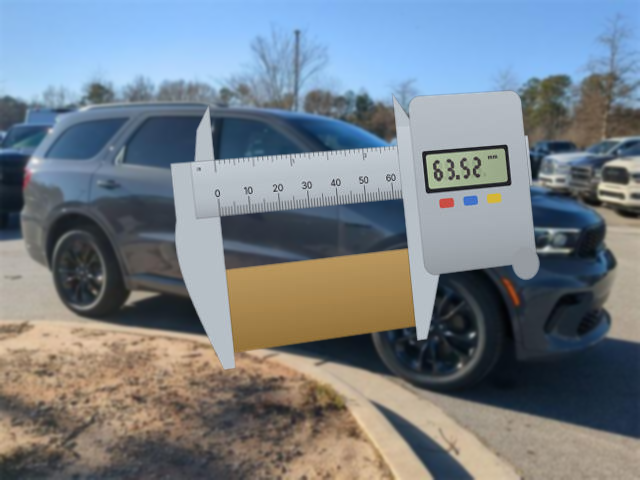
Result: 63.52 mm
